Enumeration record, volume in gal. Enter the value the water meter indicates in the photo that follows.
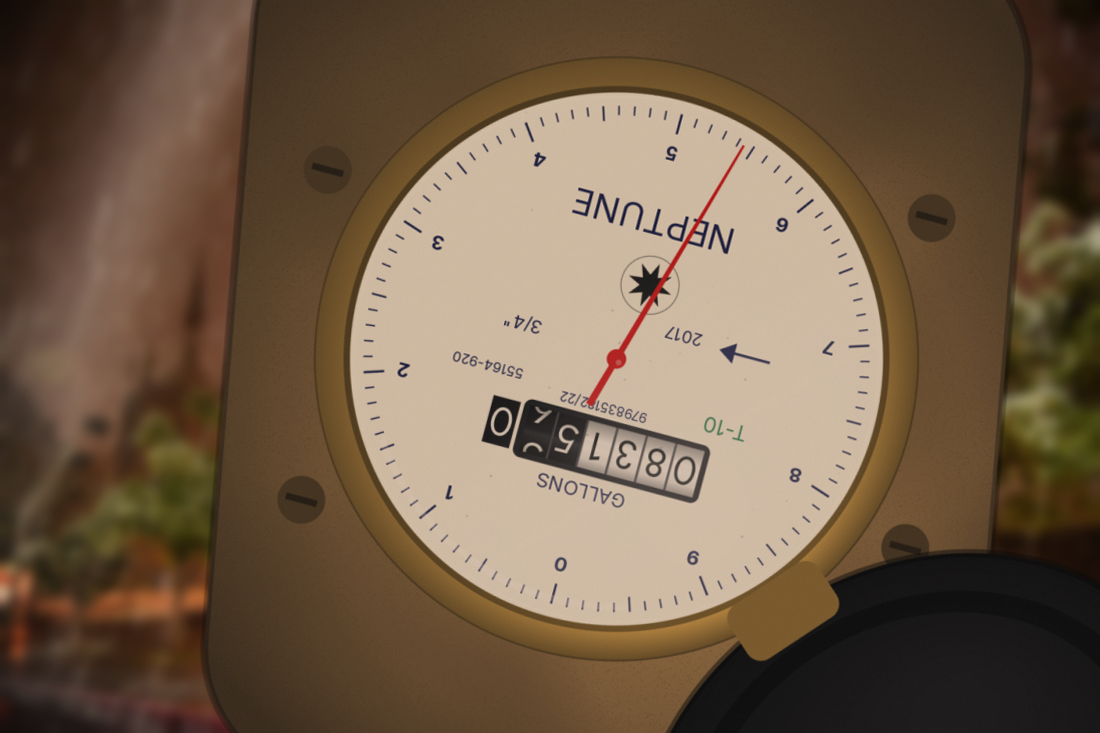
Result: 831555.4 gal
